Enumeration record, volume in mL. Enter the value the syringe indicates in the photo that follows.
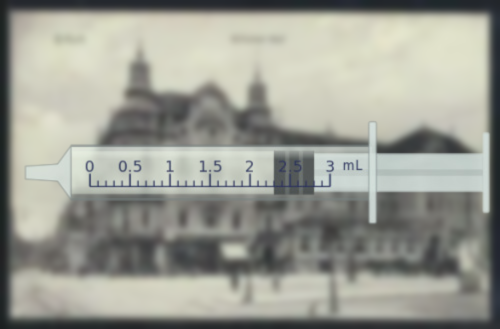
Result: 2.3 mL
